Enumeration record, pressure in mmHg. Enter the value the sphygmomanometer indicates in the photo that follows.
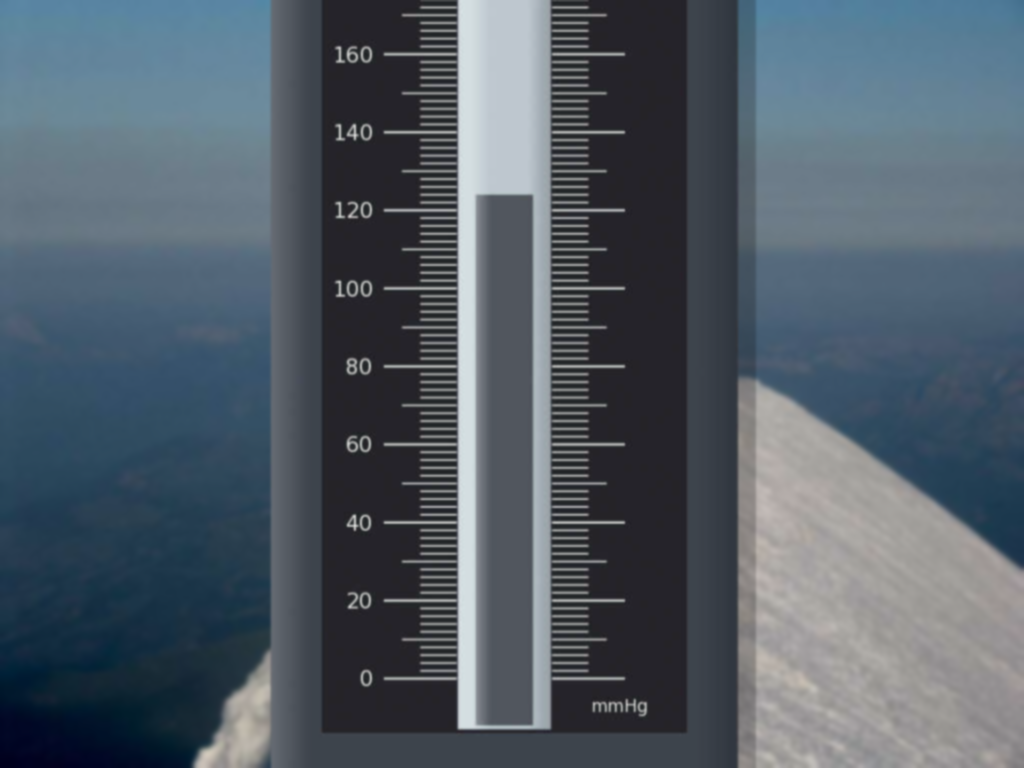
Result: 124 mmHg
